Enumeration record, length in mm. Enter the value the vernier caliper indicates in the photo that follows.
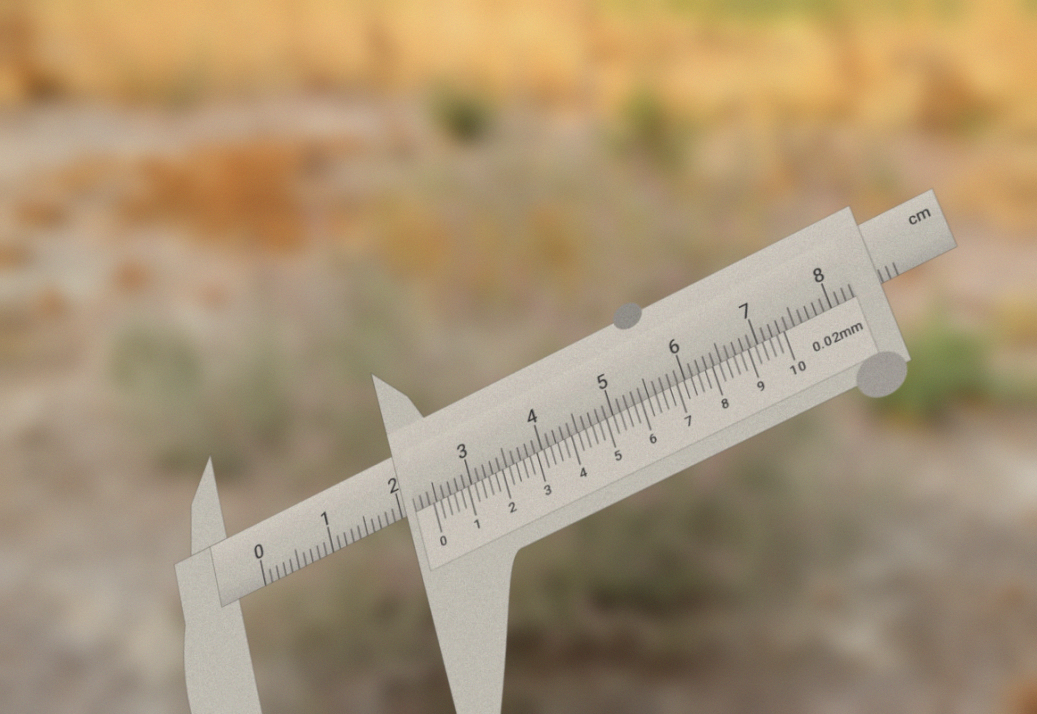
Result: 24.6 mm
